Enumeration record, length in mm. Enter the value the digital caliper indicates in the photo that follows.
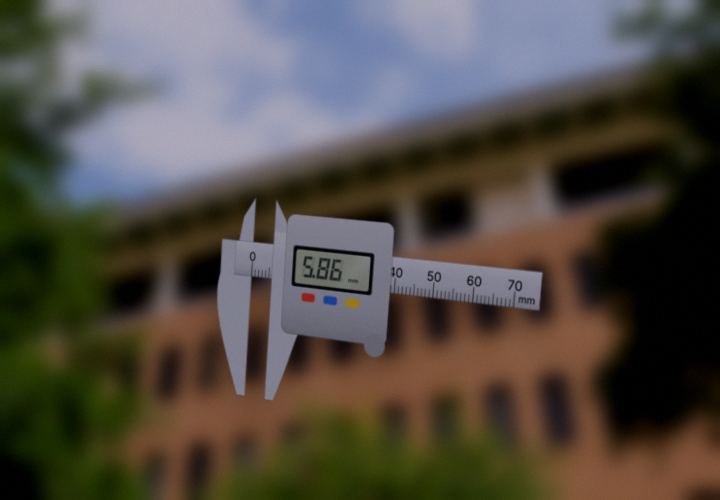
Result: 5.86 mm
